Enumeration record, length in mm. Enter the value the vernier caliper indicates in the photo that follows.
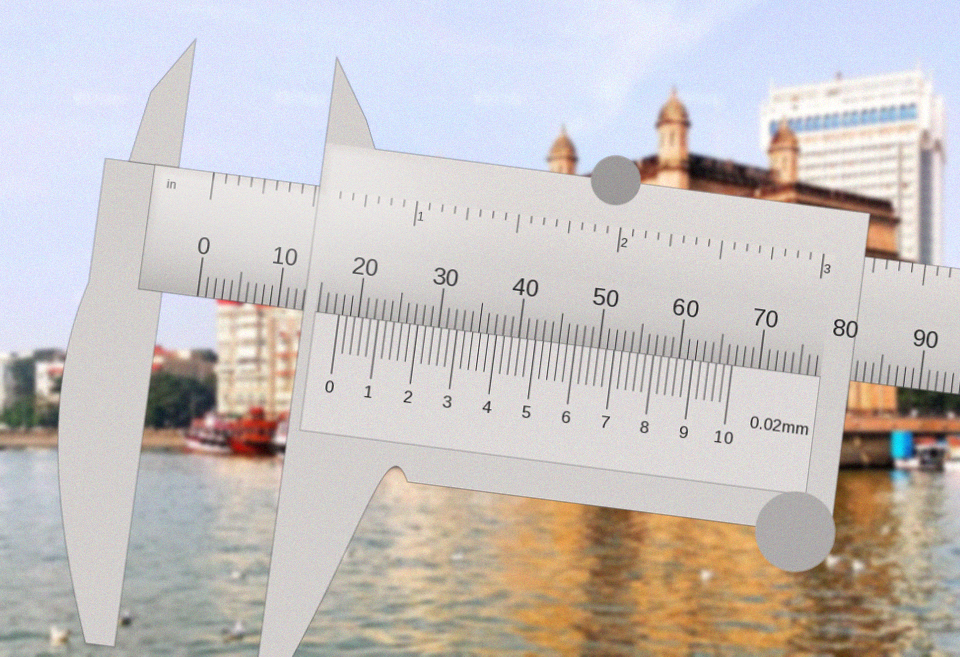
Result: 17.6 mm
